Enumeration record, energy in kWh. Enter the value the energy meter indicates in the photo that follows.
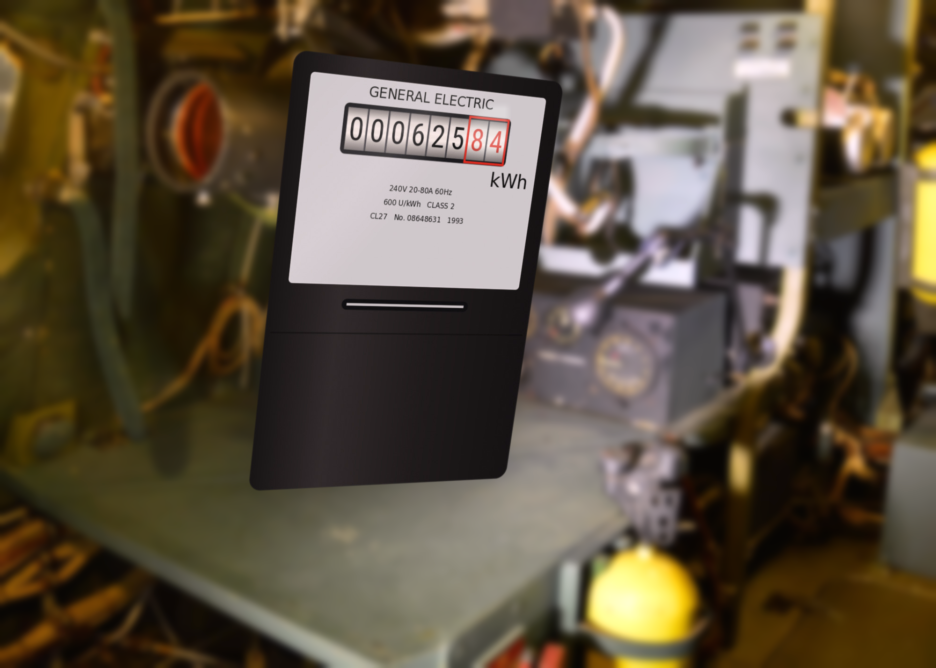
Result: 625.84 kWh
